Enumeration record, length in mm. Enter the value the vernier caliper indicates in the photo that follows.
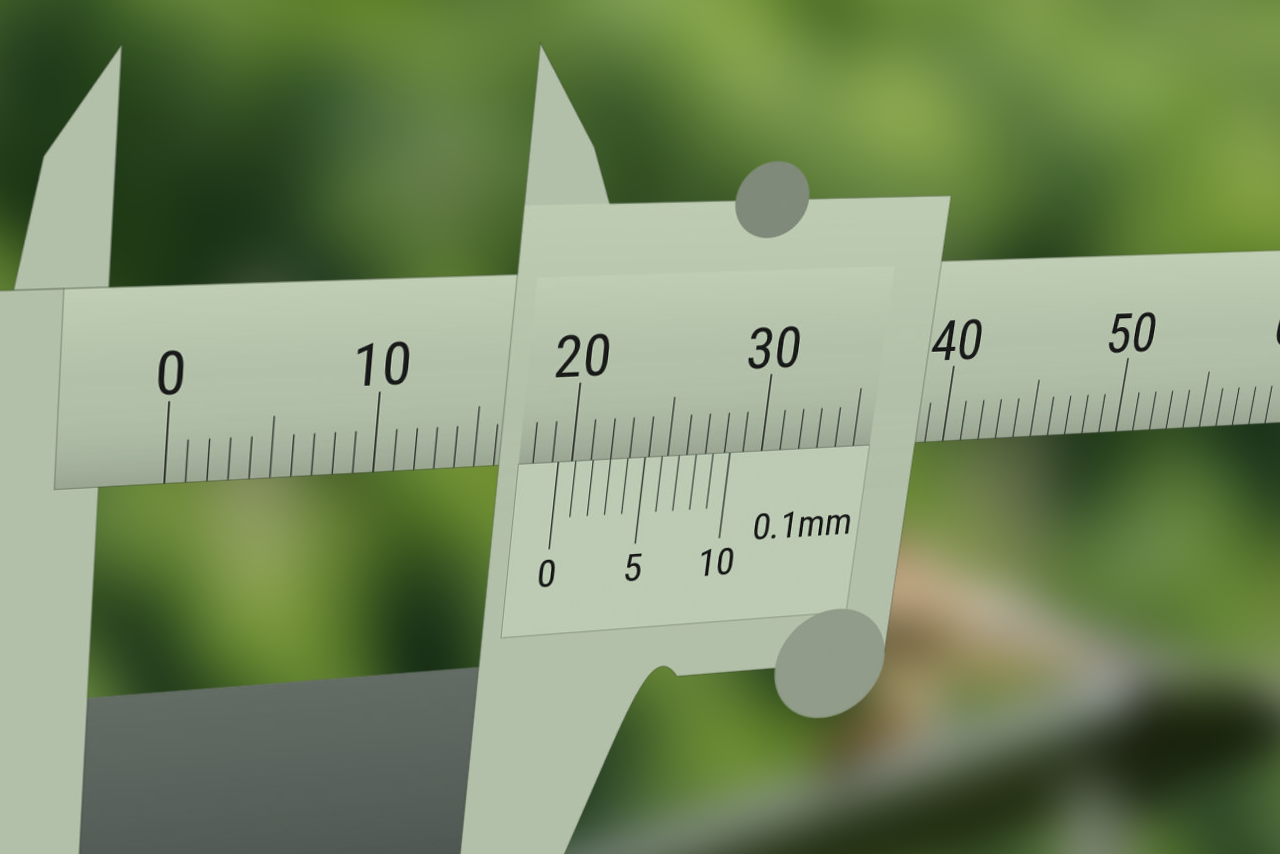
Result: 19.3 mm
